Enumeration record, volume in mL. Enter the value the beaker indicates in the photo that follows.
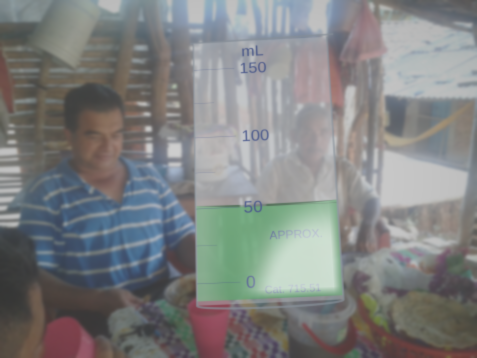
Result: 50 mL
